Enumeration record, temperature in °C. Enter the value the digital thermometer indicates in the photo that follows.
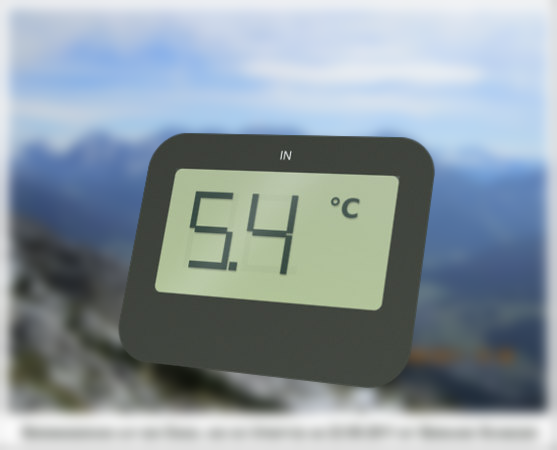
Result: 5.4 °C
